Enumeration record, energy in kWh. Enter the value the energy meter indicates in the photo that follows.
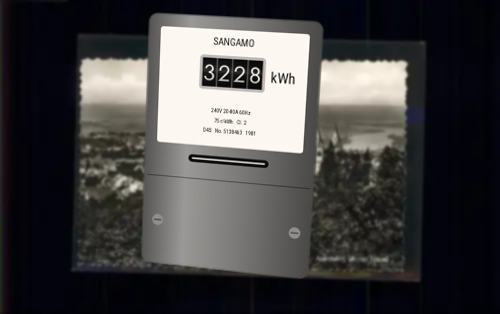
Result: 3228 kWh
